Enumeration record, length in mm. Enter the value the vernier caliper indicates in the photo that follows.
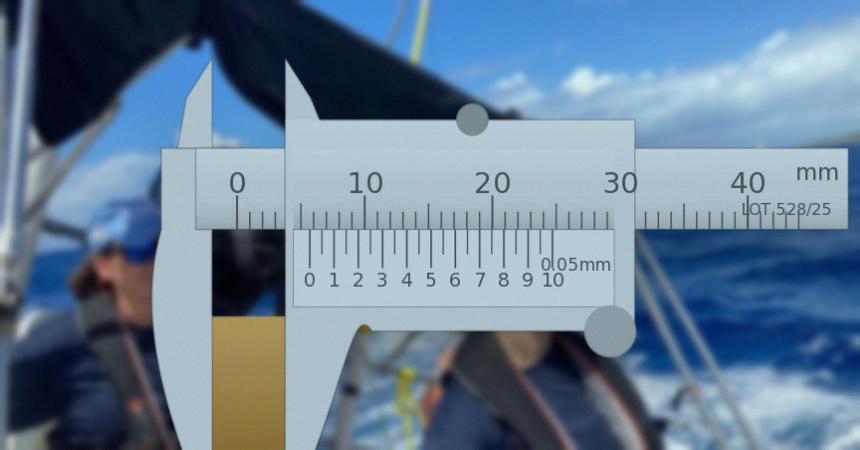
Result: 5.7 mm
